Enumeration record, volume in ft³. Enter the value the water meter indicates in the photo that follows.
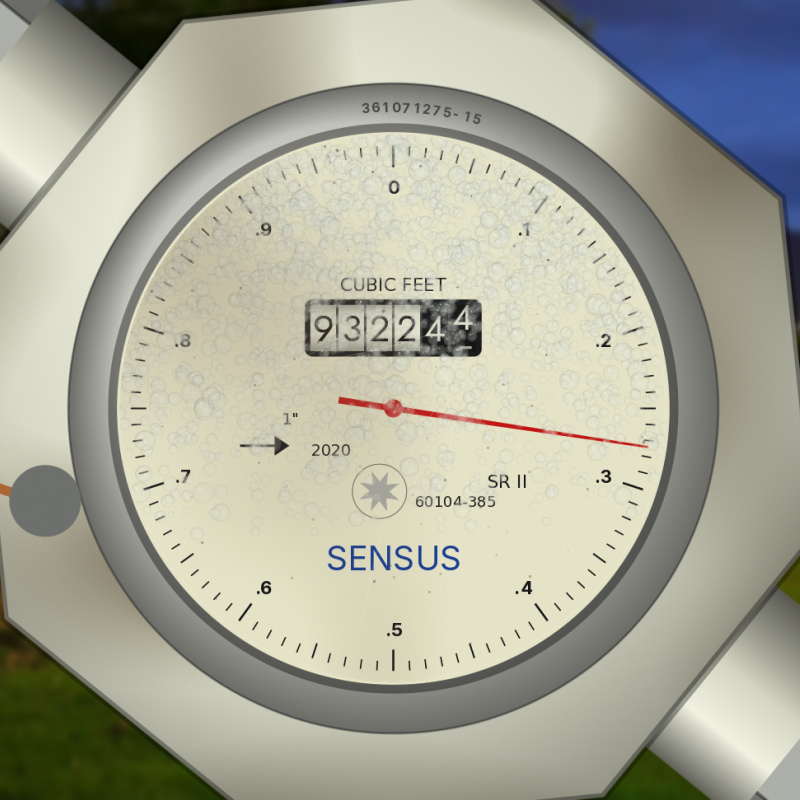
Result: 932244.27 ft³
